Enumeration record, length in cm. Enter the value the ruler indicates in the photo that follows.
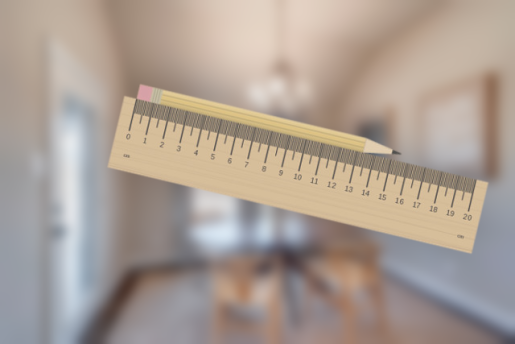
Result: 15.5 cm
